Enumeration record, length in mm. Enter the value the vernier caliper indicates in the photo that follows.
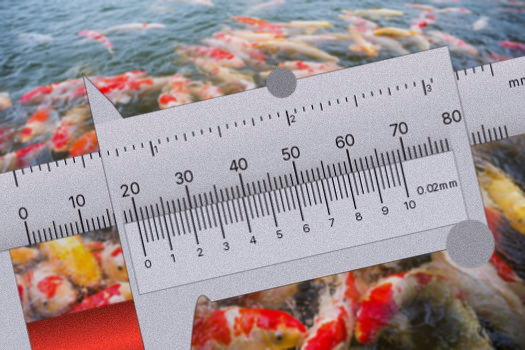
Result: 20.0 mm
